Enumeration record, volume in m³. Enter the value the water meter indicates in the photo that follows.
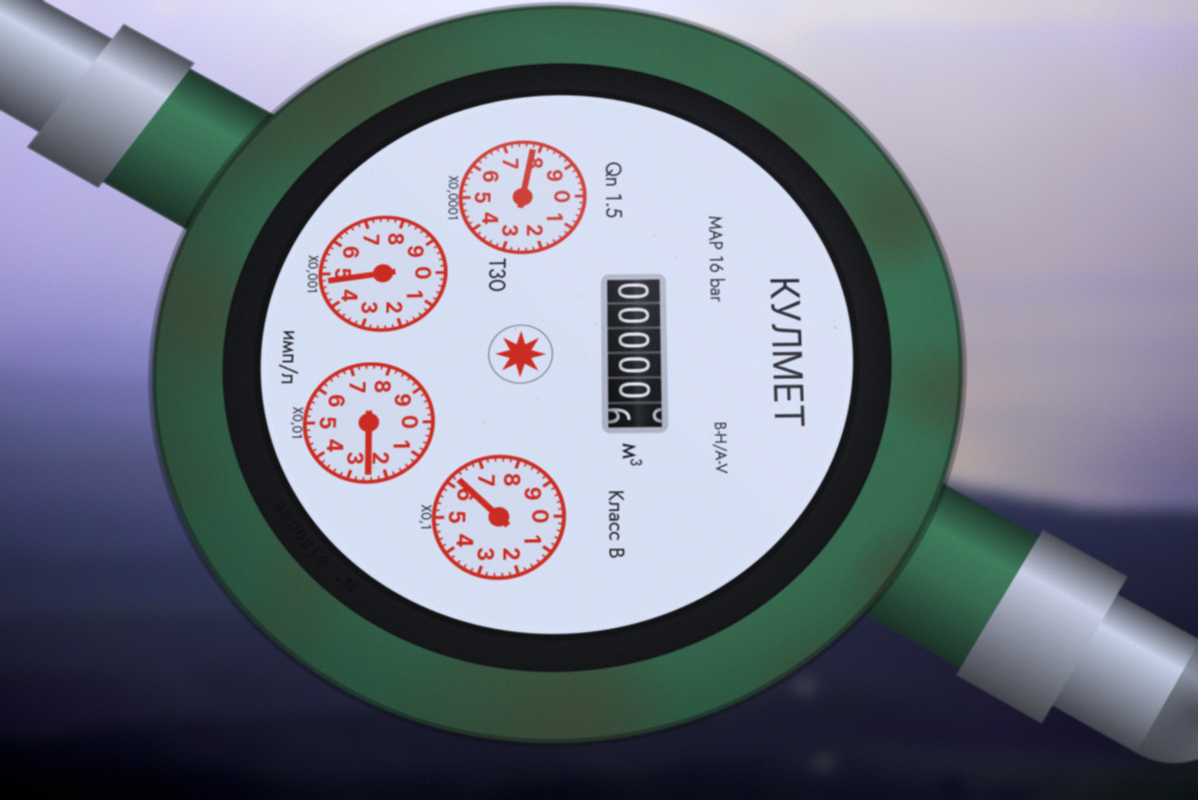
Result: 5.6247 m³
